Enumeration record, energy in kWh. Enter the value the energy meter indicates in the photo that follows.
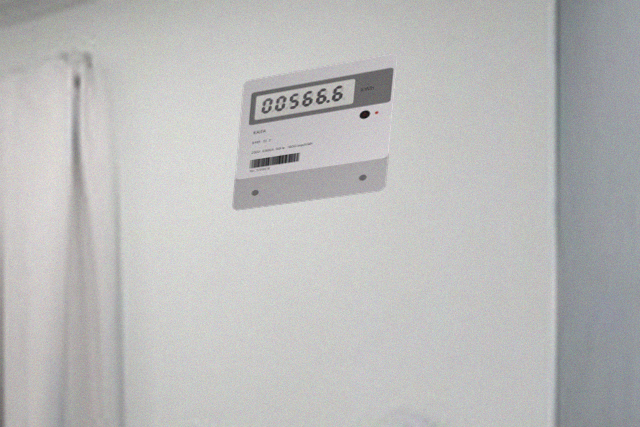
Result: 566.6 kWh
